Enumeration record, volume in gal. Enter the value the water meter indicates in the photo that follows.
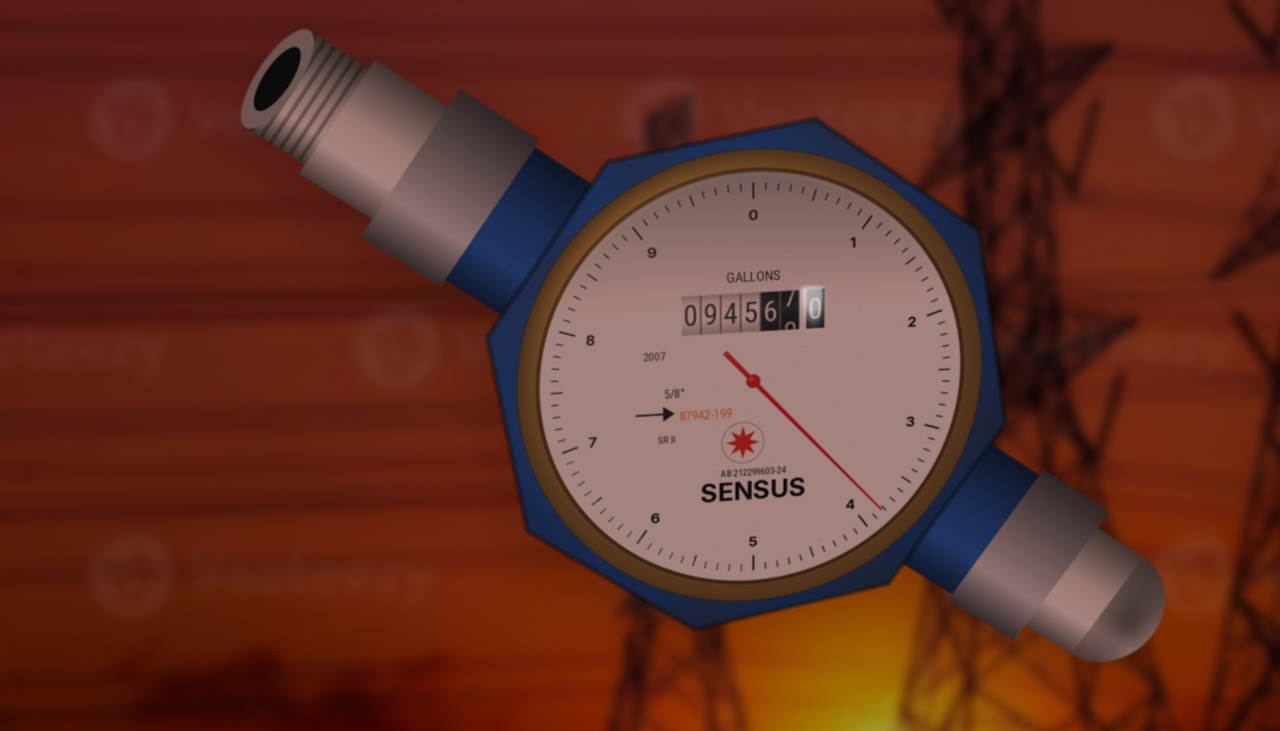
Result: 945673.8 gal
